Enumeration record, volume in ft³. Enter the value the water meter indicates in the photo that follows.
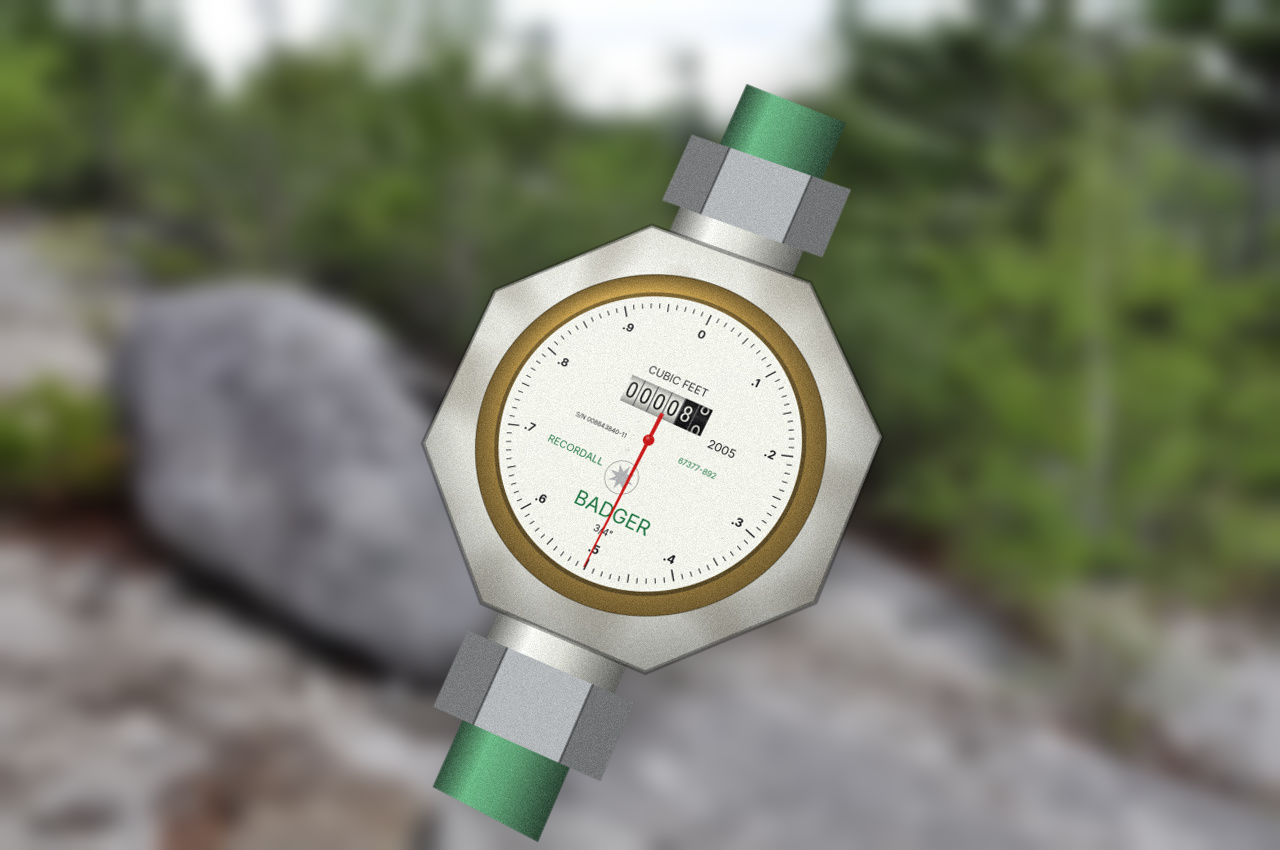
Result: 88.50 ft³
